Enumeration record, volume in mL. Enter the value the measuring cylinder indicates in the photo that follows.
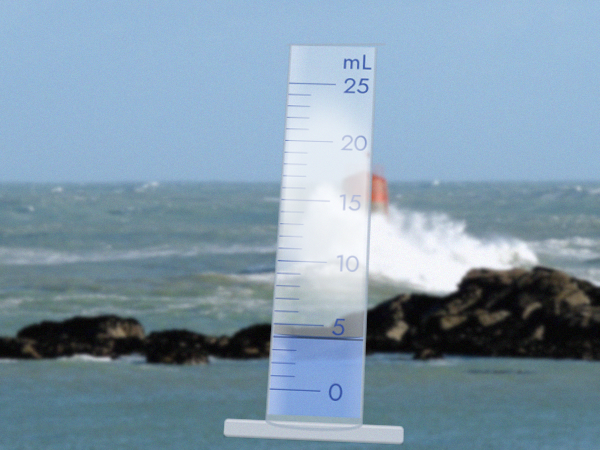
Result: 4 mL
